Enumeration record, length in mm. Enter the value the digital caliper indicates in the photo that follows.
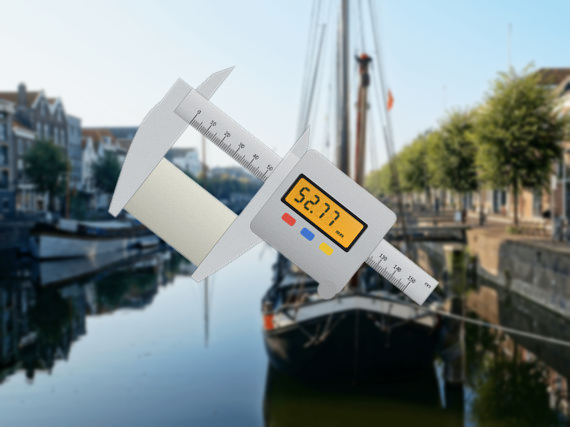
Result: 52.77 mm
